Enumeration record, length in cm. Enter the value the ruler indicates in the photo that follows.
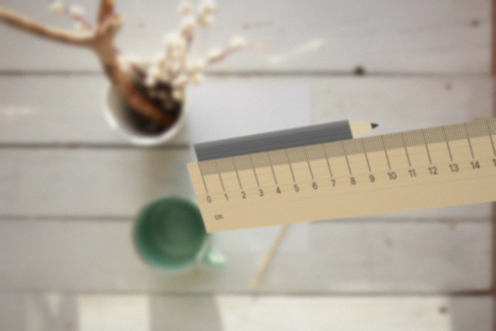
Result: 10 cm
